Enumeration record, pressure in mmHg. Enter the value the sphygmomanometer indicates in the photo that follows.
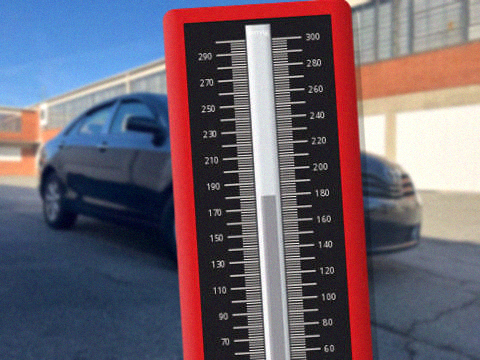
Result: 180 mmHg
